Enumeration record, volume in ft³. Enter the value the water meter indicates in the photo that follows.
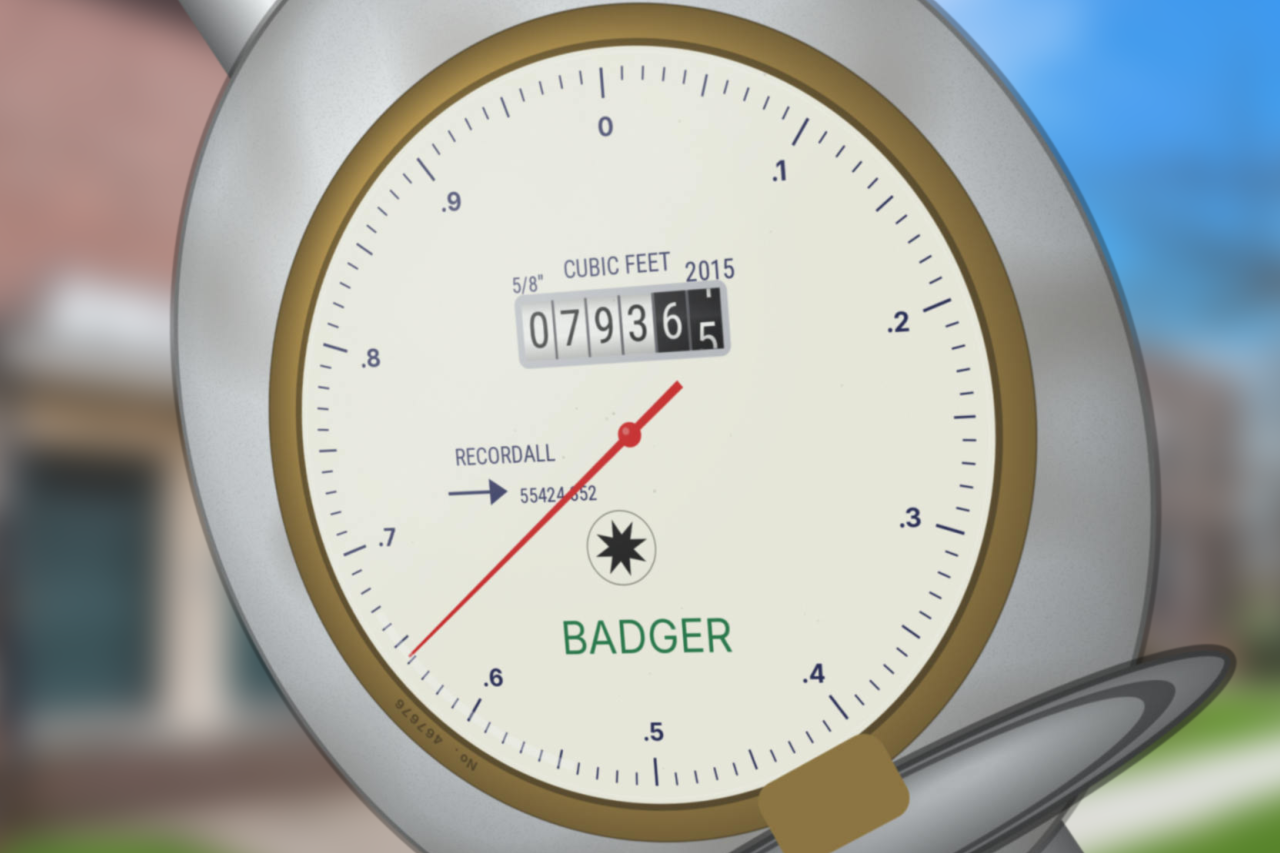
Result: 79364.64 ft³
